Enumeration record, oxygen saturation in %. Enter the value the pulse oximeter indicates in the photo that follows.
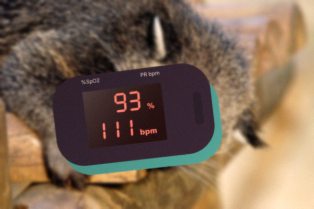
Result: 93 %
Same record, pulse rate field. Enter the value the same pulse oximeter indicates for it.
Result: 111 bpm
